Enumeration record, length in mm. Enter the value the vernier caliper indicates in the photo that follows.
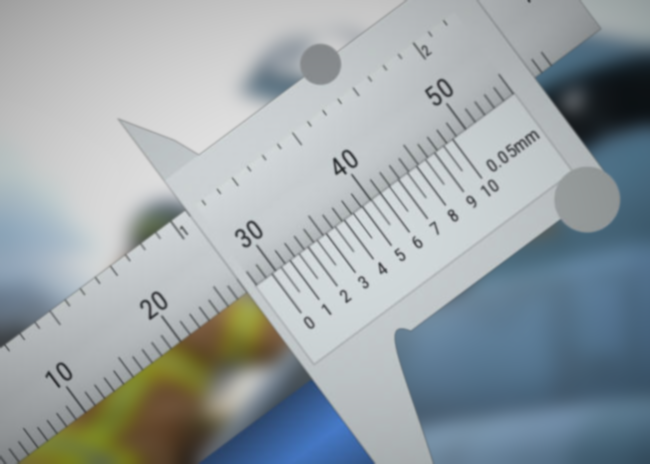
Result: 29.6 mm
